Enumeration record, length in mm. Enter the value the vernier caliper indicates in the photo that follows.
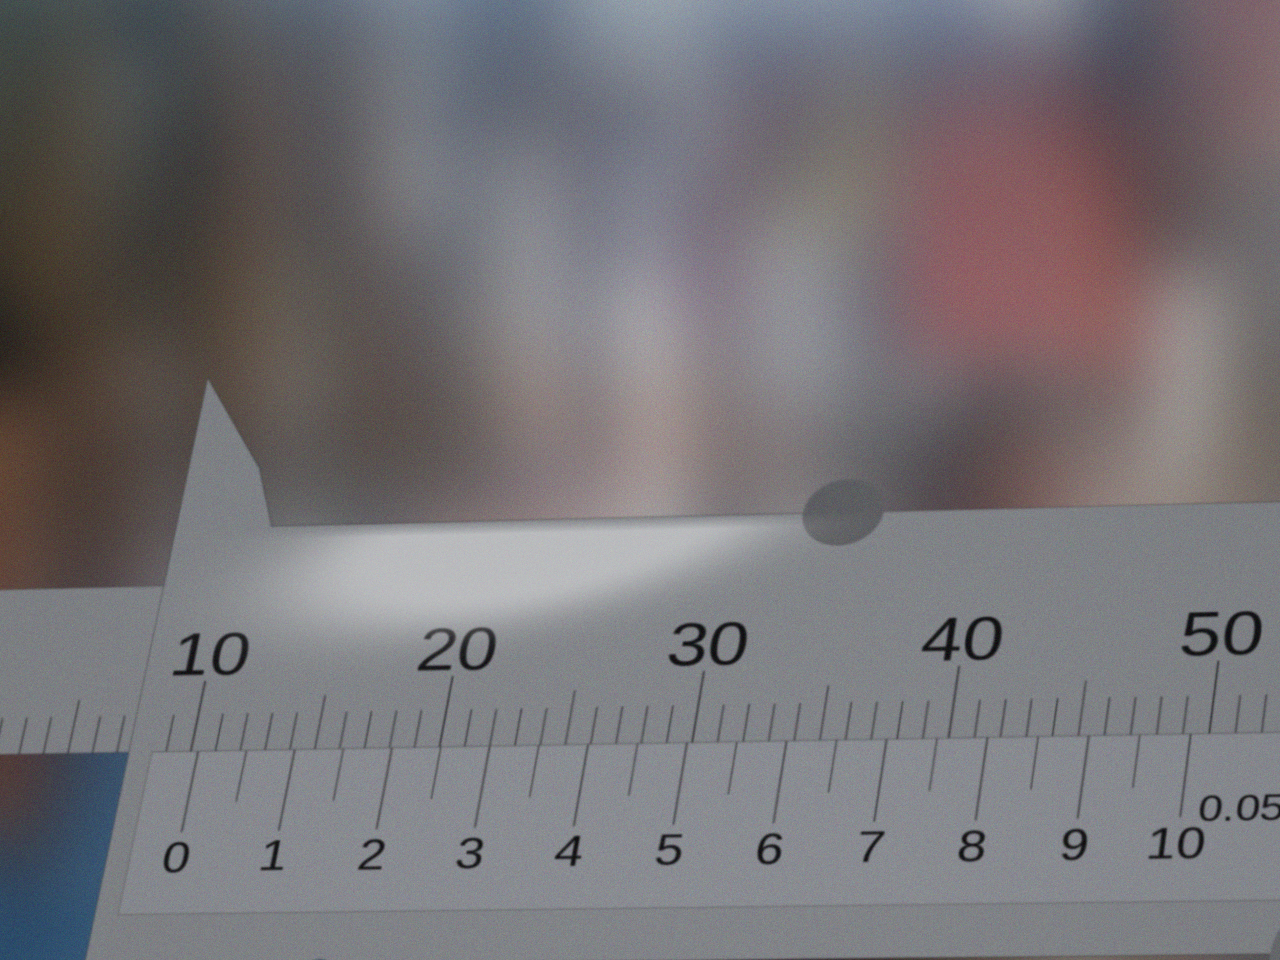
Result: 10.3 mm
